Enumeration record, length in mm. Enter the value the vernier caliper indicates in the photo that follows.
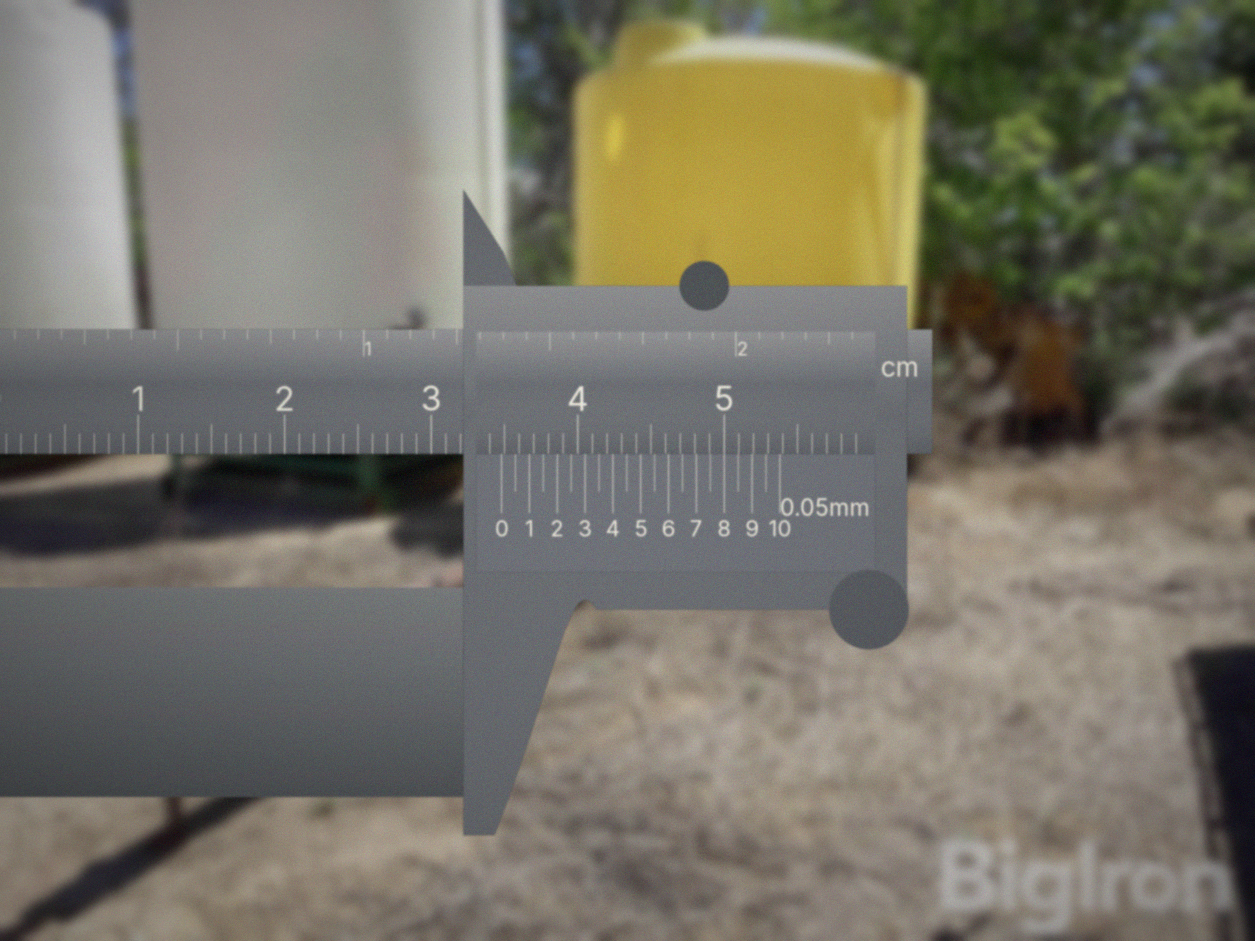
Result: 34.8 mm
